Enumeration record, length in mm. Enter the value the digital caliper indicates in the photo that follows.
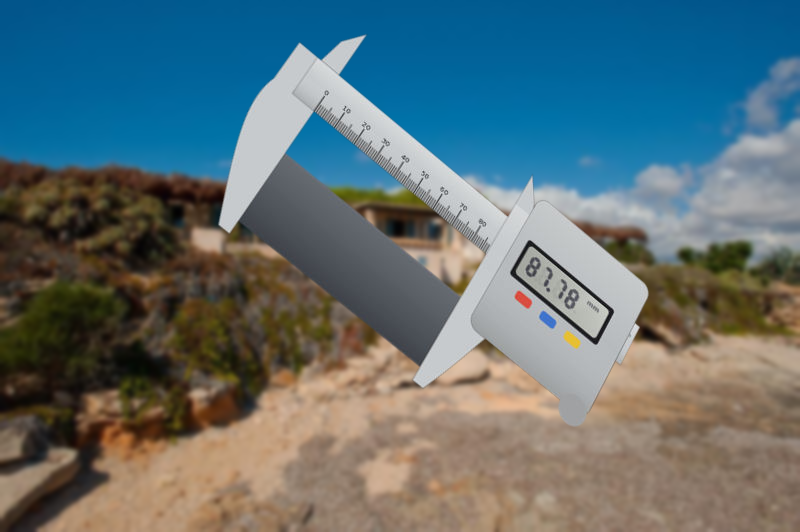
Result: 87.78 mm
